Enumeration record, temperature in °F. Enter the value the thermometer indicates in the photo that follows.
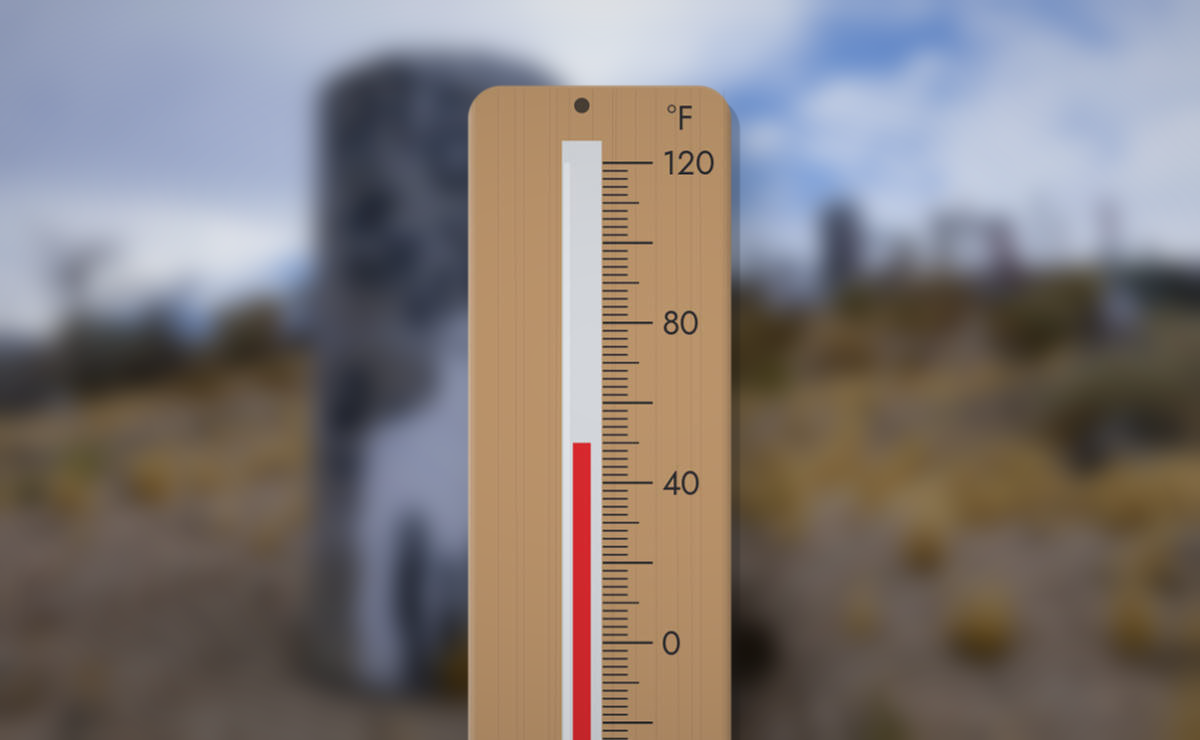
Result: 50 °F
